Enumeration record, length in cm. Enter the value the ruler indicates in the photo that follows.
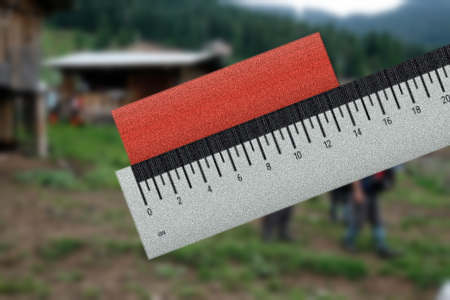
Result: 14 cm
